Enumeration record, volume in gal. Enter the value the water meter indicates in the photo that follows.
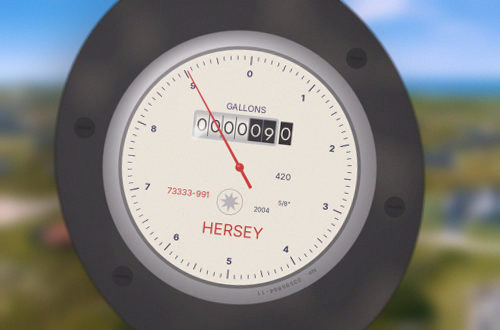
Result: 89.0 gal
